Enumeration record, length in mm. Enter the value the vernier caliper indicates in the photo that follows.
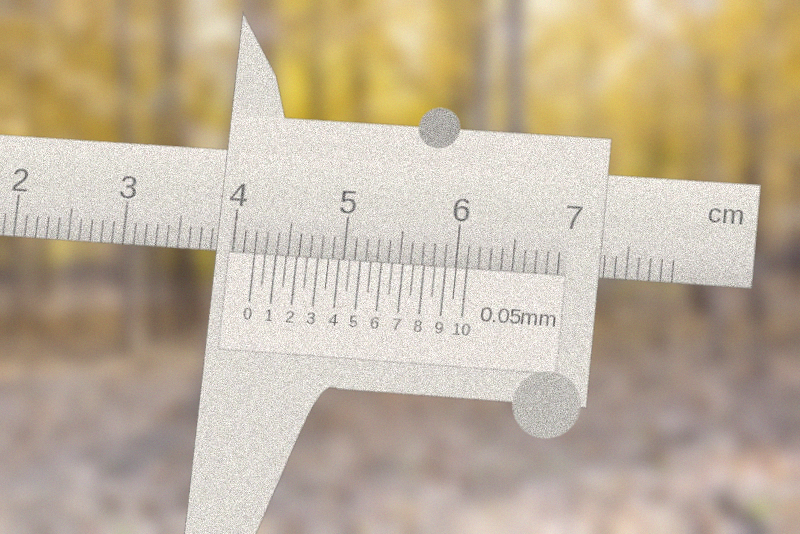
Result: 42.0 mm
